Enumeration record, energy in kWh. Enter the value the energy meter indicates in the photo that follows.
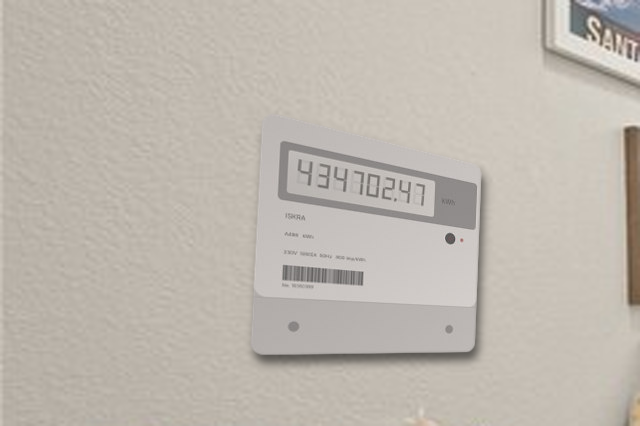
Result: 434702.47 kWh
